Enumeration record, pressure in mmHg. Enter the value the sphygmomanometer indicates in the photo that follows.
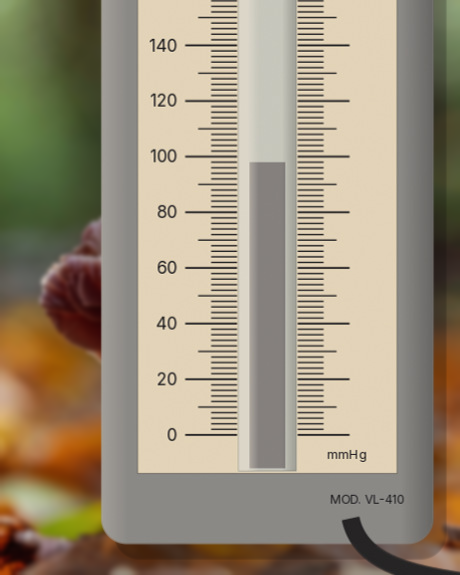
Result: 98 mmHg
